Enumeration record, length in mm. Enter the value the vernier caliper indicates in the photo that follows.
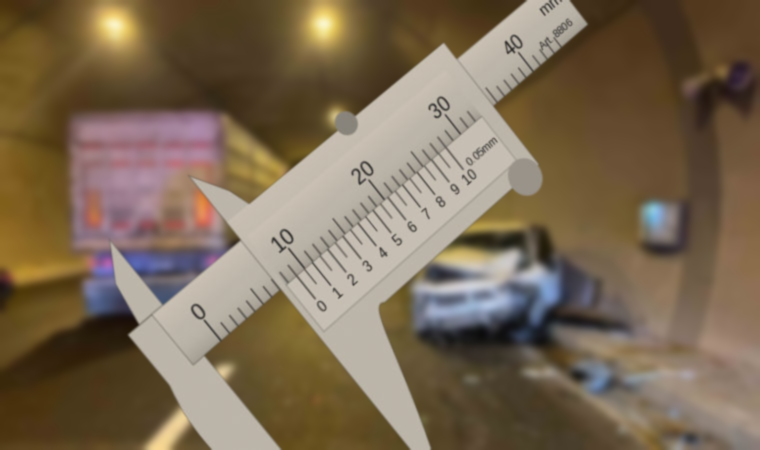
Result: 9.0 mm
